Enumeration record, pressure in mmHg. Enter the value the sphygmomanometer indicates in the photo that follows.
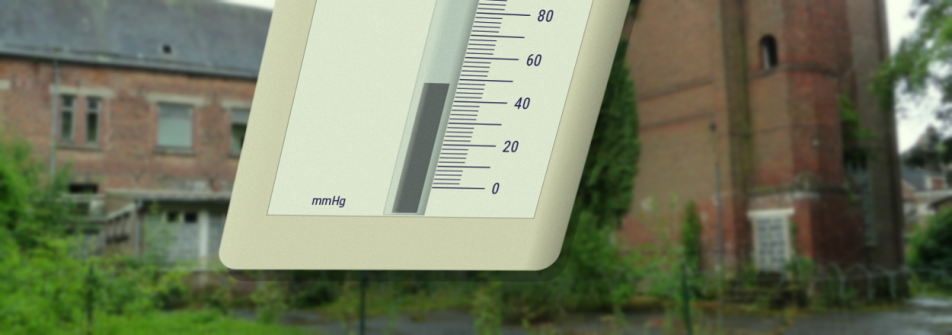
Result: 48 mmHg
